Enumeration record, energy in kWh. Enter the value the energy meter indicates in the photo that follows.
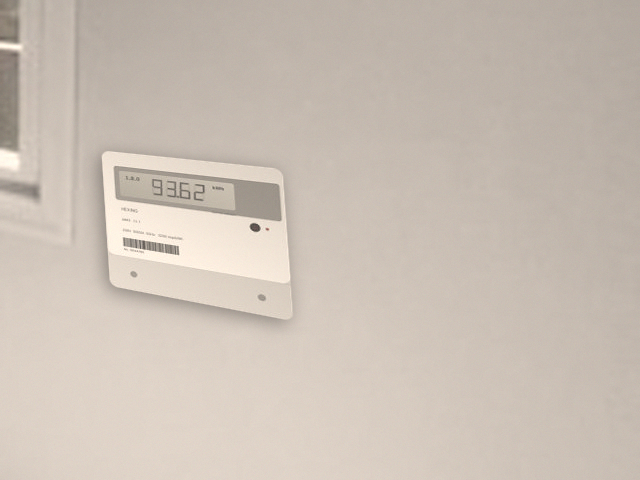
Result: 93.62 kWh
